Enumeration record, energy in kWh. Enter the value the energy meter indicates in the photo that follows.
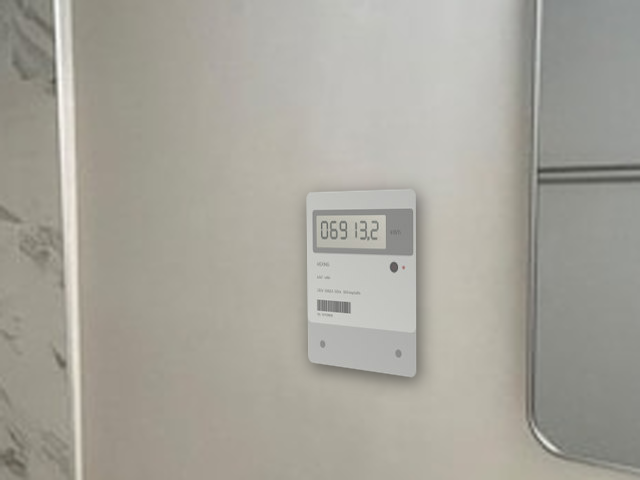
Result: 6913.2 kWh
